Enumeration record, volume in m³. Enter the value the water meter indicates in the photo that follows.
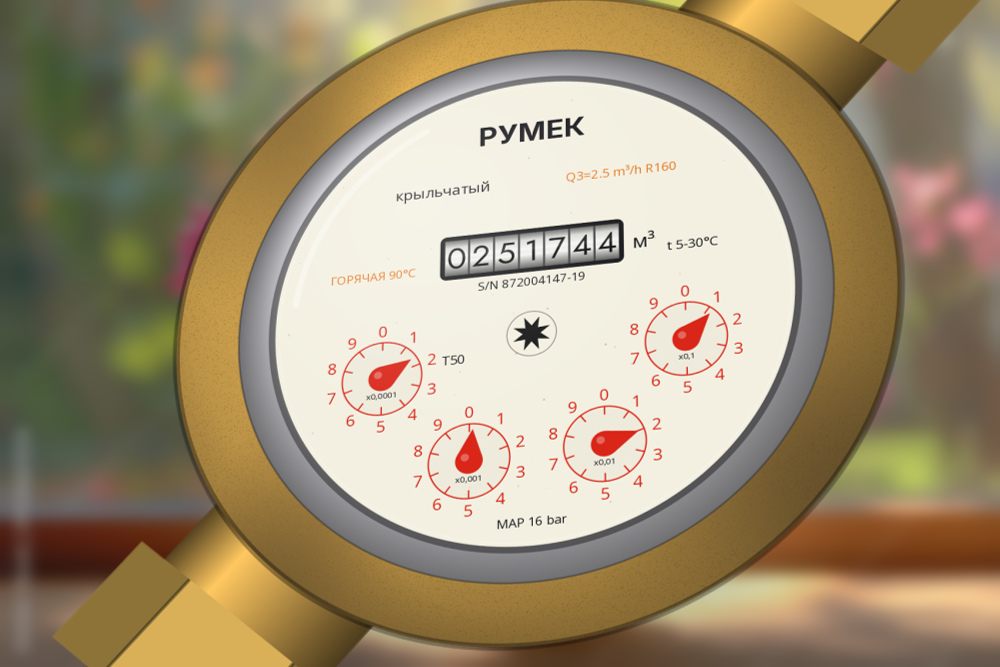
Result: 251744.1201 m³
